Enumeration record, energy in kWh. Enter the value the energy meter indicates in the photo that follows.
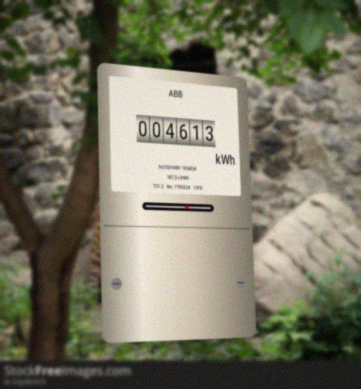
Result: 4613 kWh
